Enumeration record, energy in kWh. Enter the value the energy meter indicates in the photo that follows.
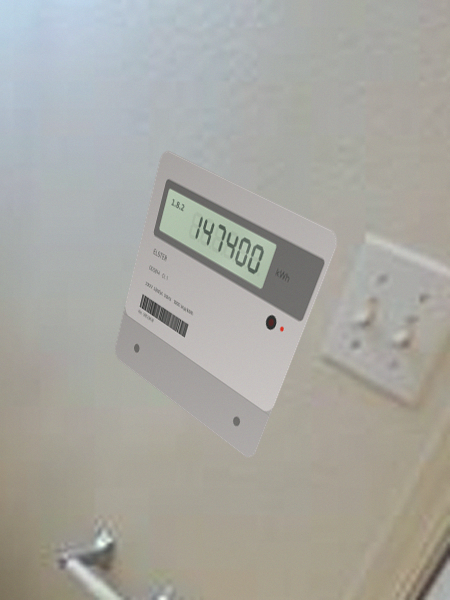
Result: 147400 kWh
